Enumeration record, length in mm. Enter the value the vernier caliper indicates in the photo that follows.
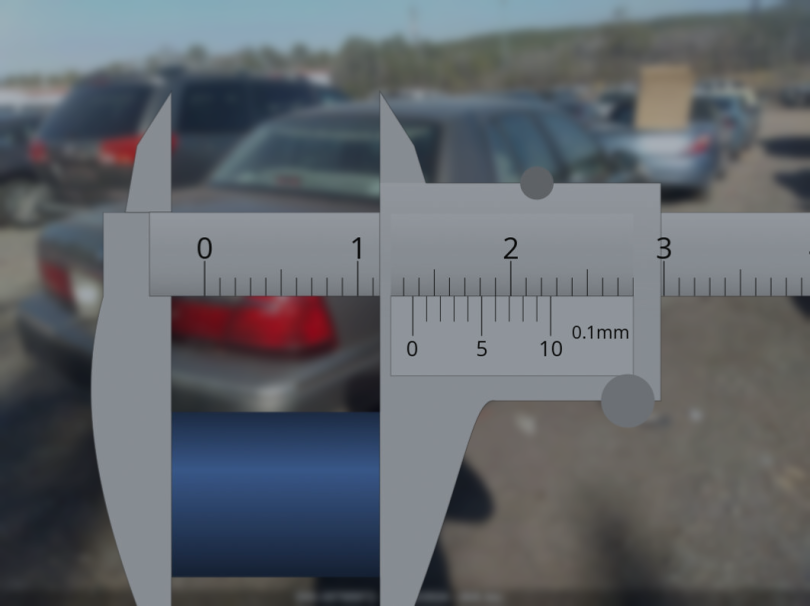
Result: 13.6 mm
